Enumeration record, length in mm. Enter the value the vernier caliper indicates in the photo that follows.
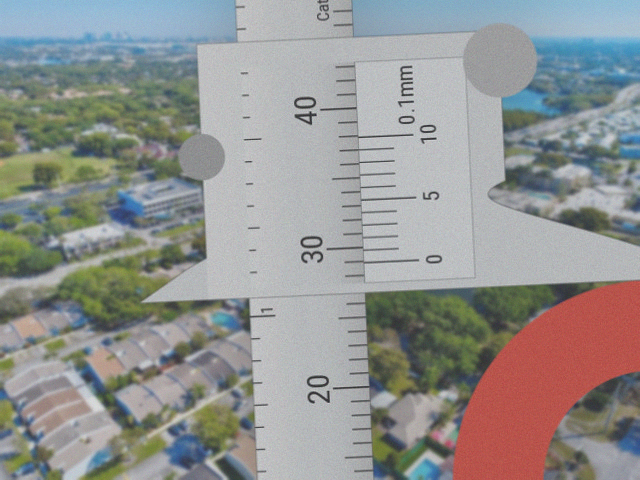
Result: 28.9 mm
